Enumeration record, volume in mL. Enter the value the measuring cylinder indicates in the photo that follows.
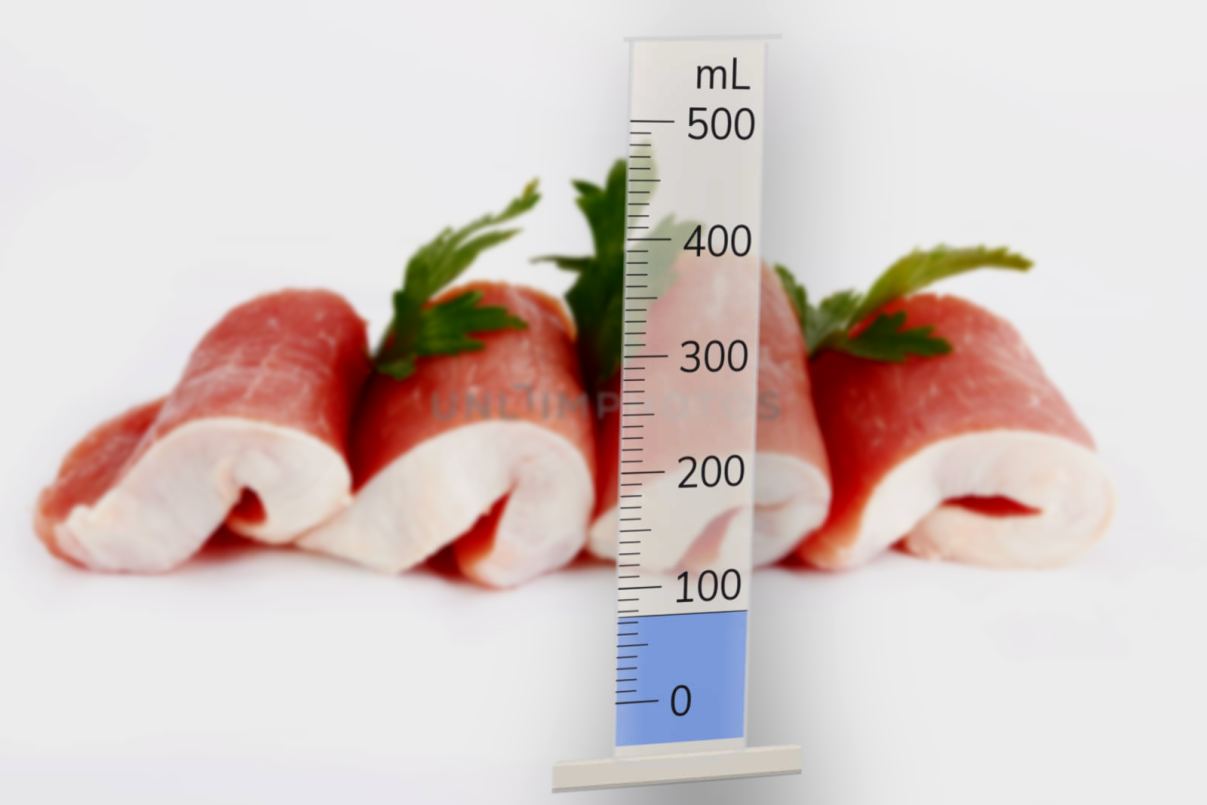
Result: 75 mL
